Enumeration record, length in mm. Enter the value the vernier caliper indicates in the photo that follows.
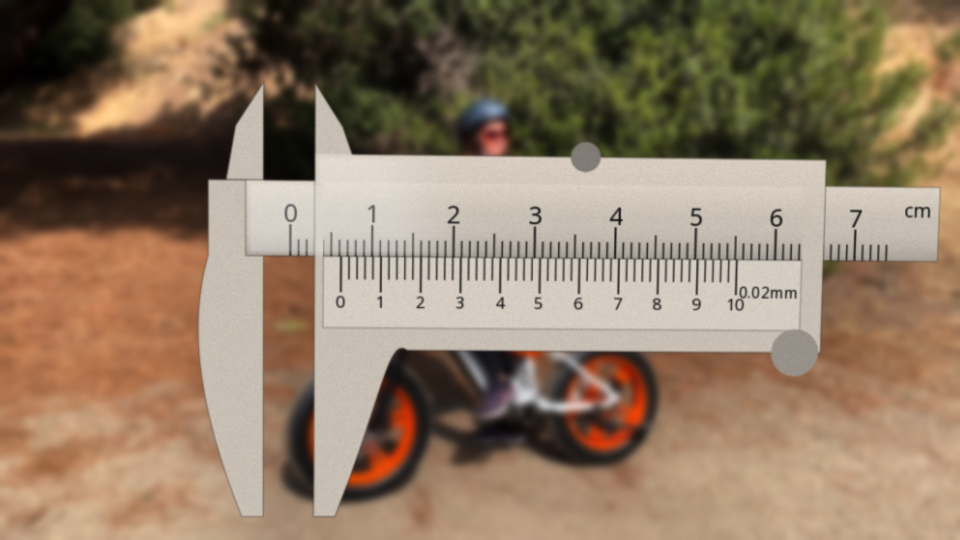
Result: 6.2 mm
